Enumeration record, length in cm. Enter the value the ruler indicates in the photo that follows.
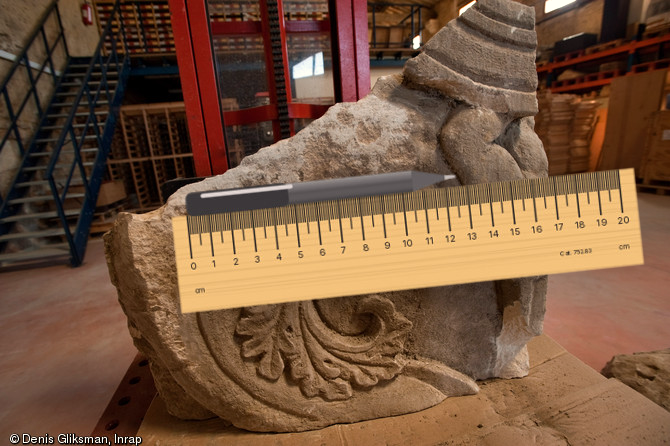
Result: 12.5 cm
